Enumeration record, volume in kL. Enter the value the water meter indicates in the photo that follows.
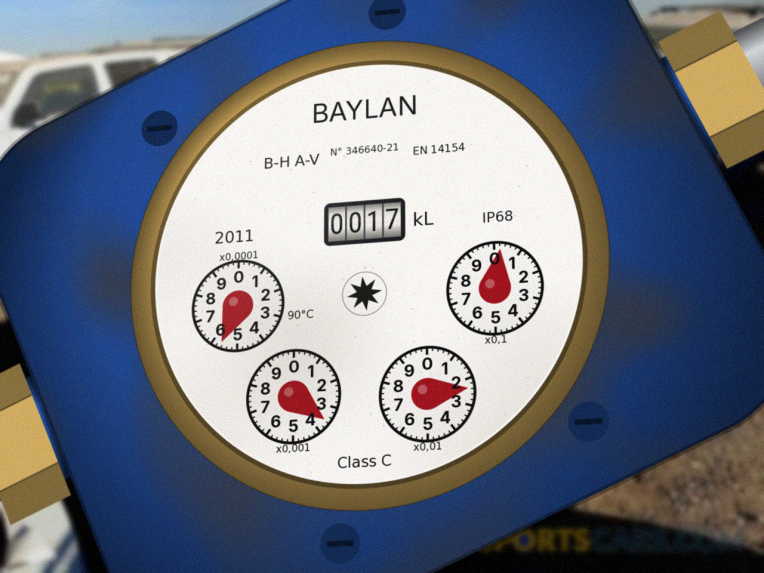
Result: 17.0235 kL
